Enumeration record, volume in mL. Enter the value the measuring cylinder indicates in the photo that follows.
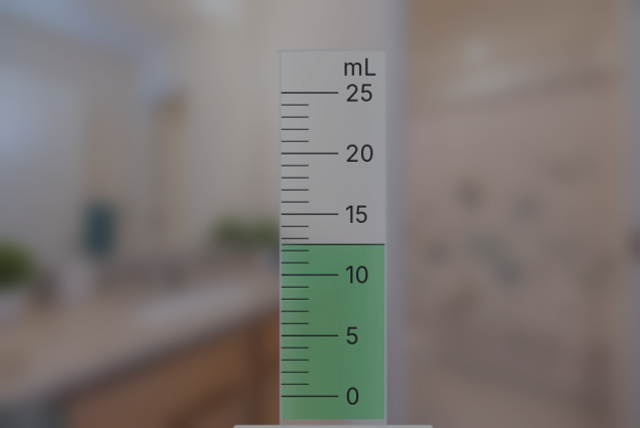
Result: 12.5 mL
